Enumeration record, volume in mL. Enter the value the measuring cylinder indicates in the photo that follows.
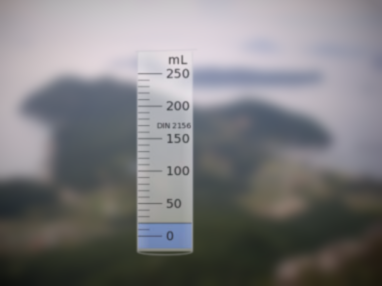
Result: 20 mL
